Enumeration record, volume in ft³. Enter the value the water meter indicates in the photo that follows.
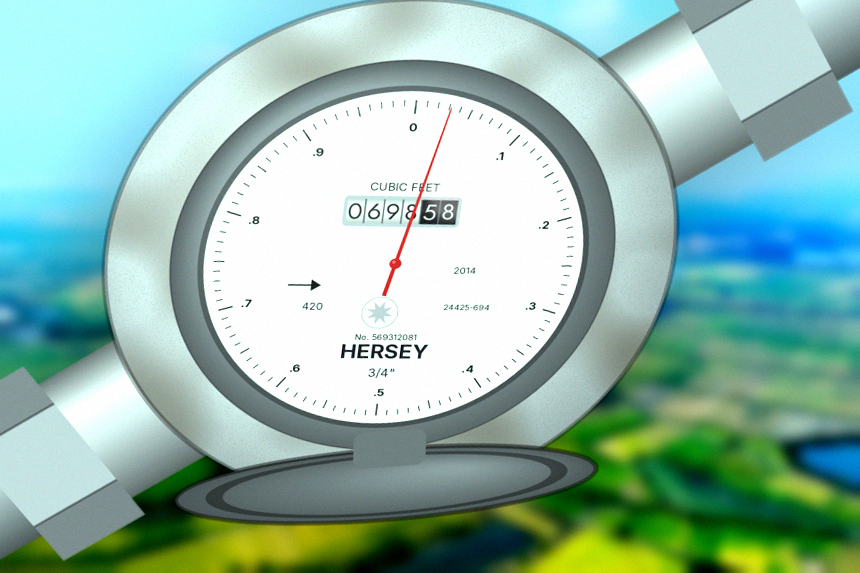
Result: 69858.03 ft³
